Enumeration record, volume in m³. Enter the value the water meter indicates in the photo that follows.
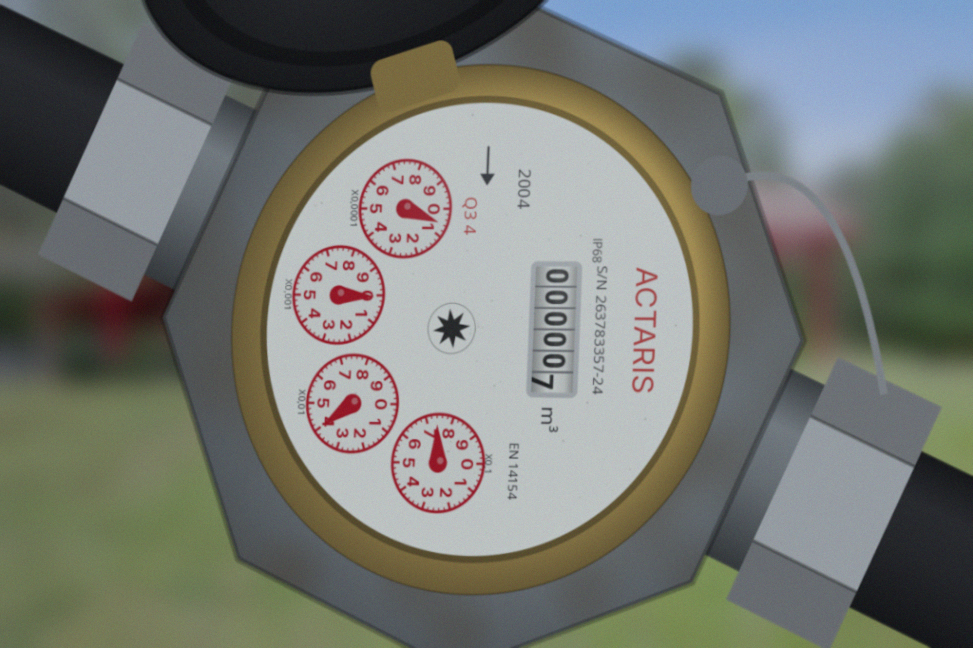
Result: 6.7400 m³
